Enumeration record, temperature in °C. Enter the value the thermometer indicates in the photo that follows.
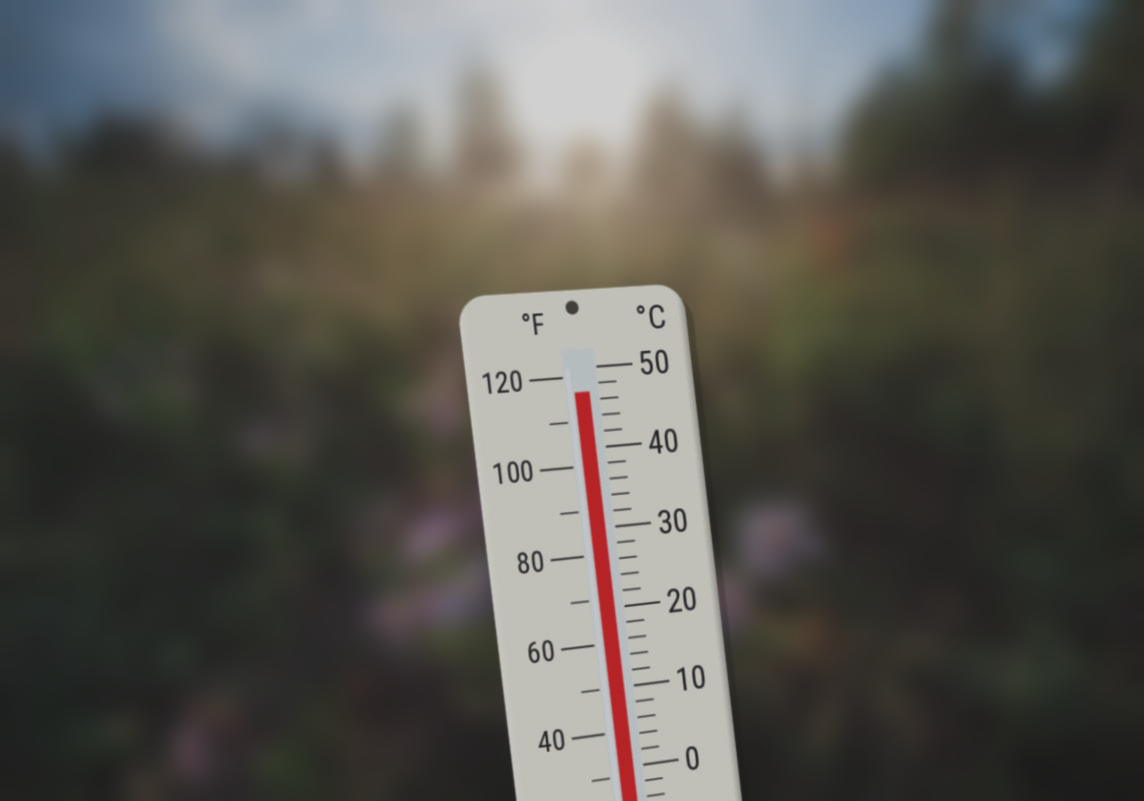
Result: 47 °C
